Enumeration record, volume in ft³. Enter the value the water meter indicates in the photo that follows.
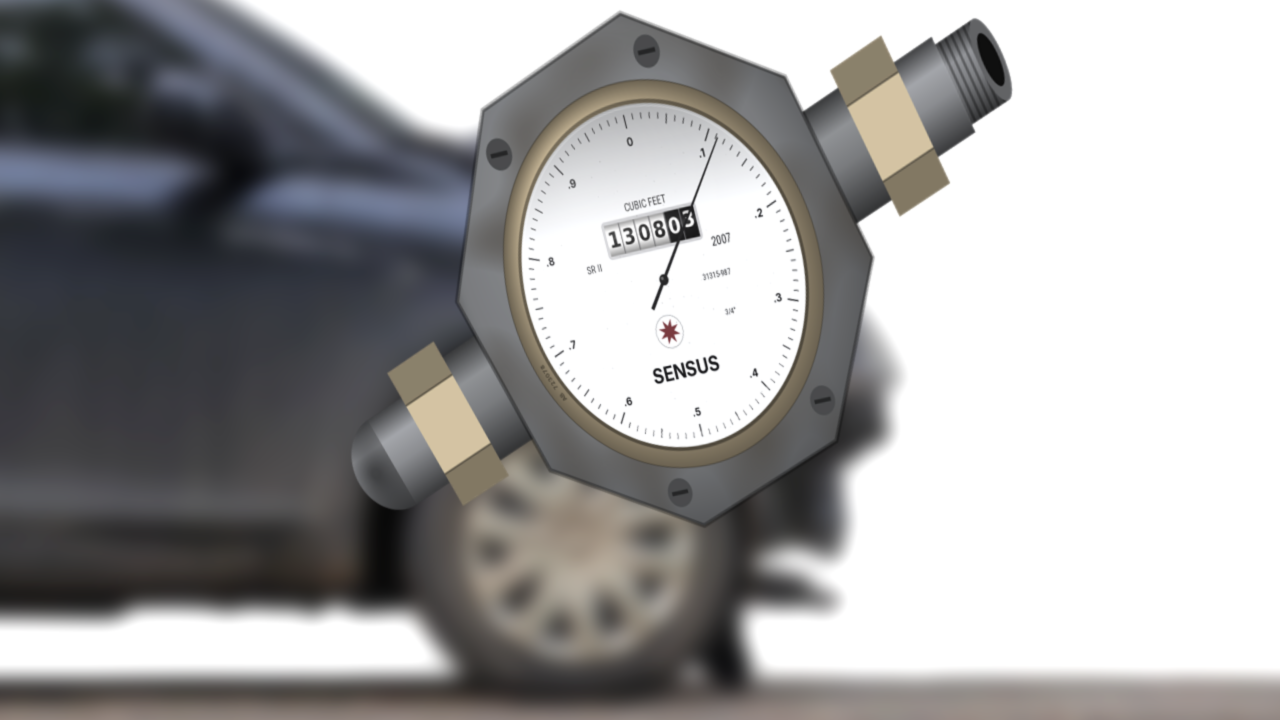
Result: 130803.11 ft³
